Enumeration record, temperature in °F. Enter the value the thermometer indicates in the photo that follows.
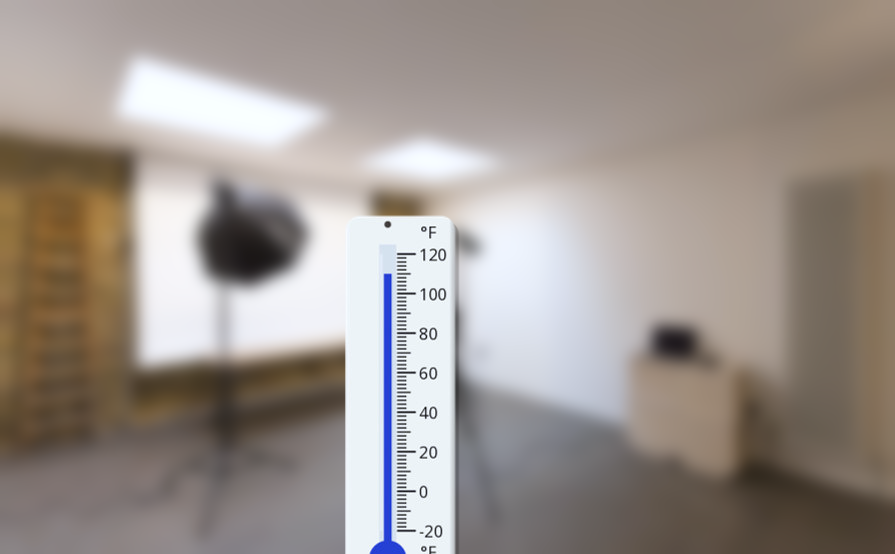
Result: 110 °F
